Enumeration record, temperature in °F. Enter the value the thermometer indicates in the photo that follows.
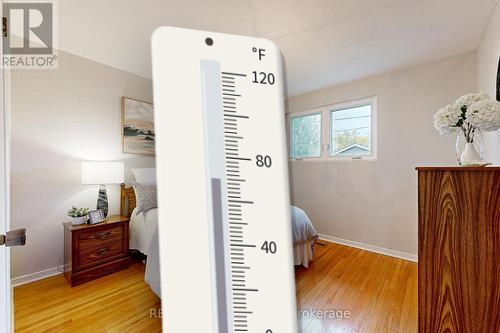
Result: 70 °F
